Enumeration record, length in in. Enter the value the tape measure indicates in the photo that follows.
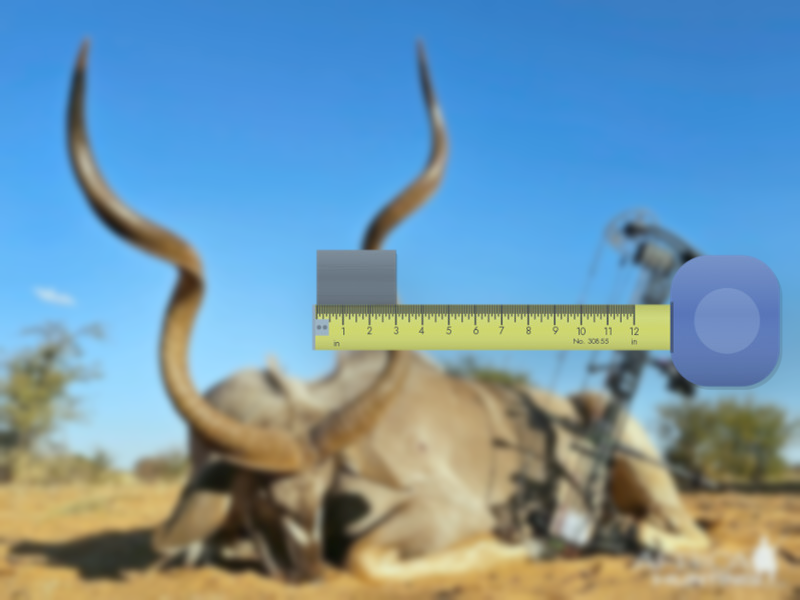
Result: 3 in
